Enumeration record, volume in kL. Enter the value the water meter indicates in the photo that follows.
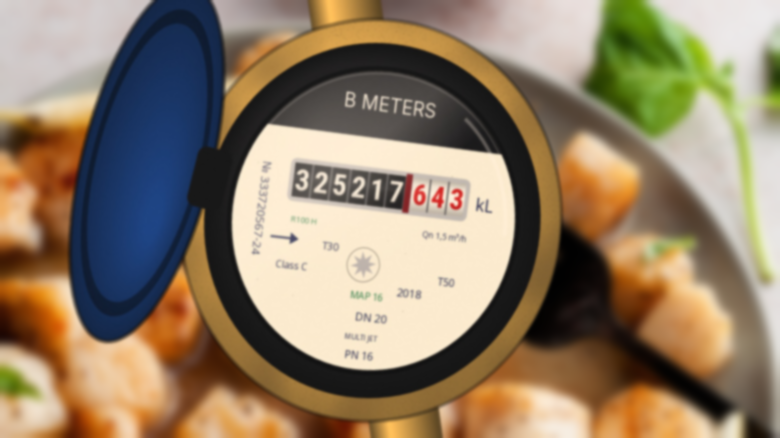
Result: 325217.643 kL
